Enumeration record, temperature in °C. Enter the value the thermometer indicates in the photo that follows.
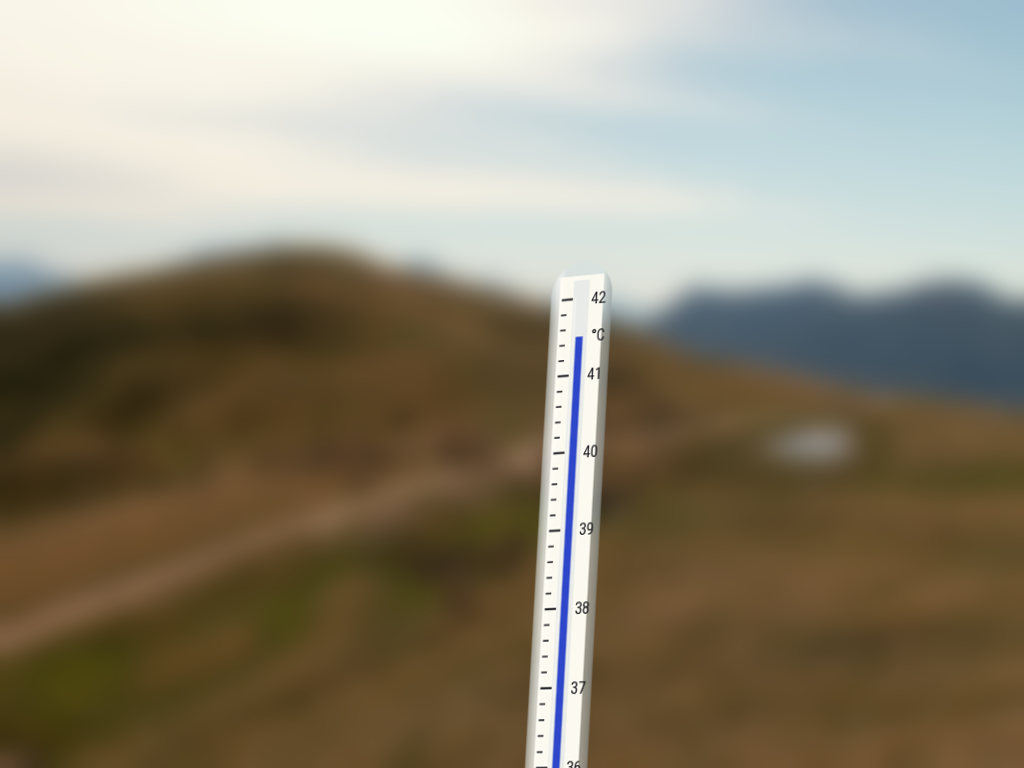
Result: 41.5 °C
